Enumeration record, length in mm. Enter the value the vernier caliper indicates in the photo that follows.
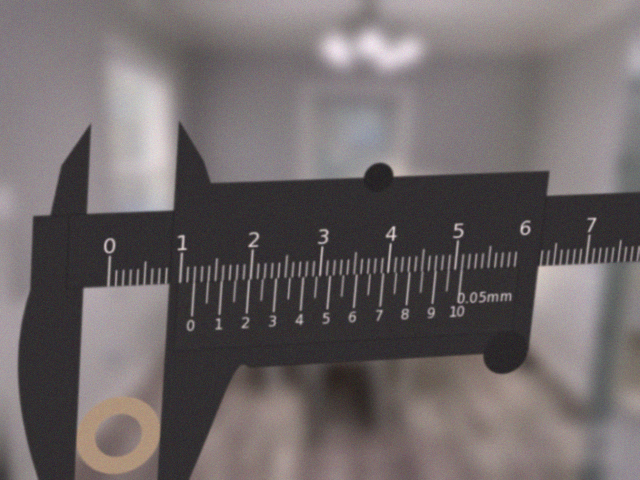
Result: 12.0 mm
